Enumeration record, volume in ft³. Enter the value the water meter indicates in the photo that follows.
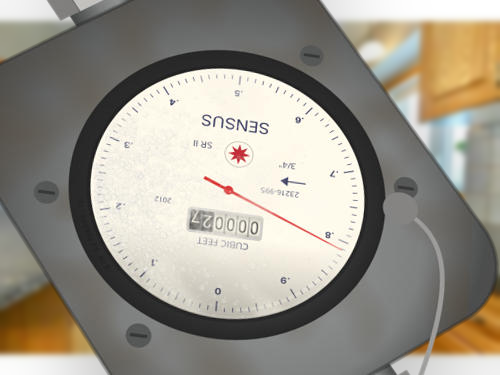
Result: 26.81 ft³
